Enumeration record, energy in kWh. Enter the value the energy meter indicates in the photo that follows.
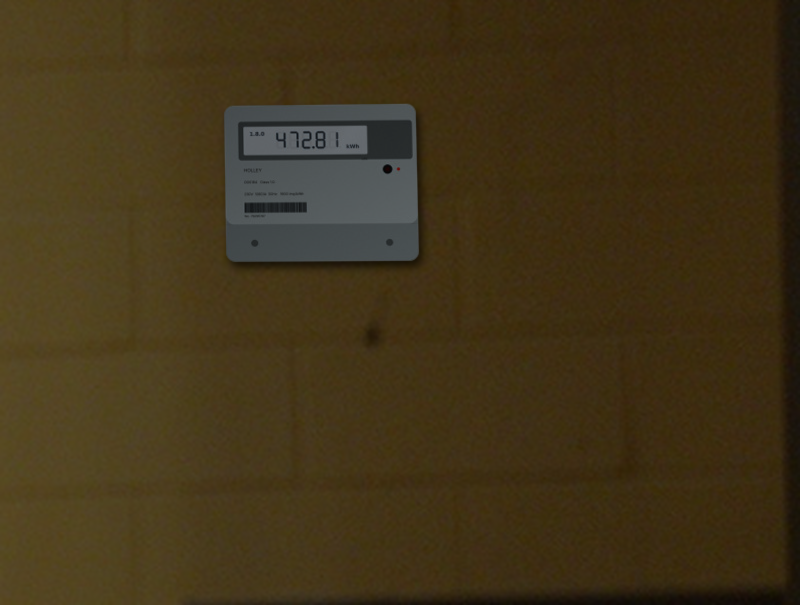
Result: 472.81 kWh
